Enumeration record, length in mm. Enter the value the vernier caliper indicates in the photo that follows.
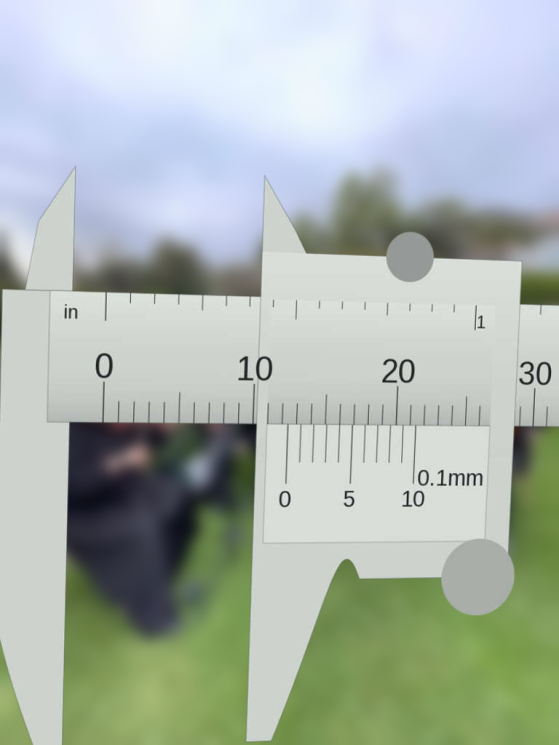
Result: 12.4 mm
